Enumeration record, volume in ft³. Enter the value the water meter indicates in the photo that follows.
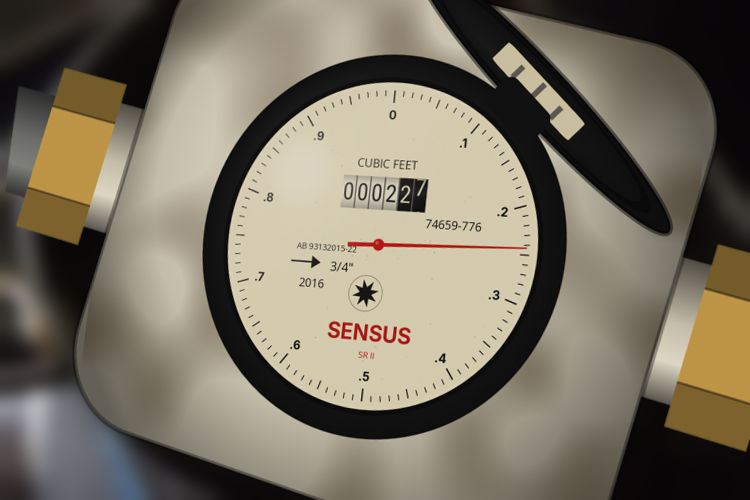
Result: 227.24 ft³
